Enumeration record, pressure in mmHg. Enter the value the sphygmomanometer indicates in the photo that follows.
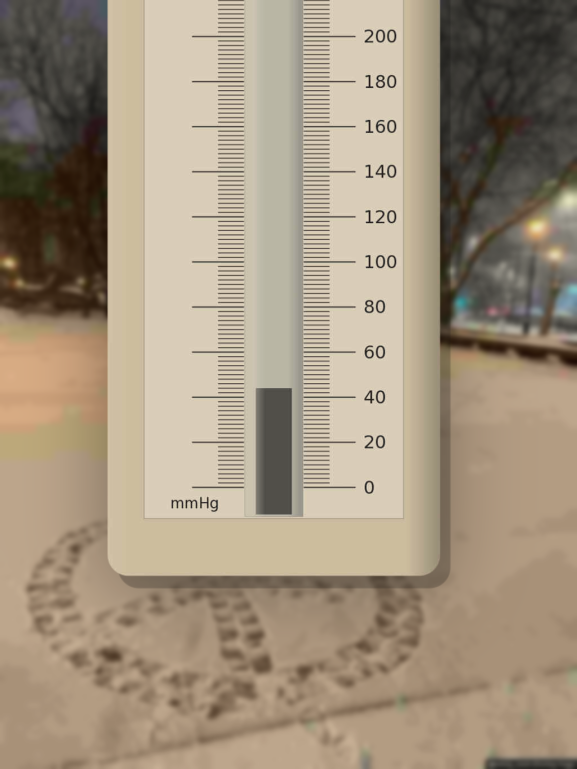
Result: 44 mmHg
